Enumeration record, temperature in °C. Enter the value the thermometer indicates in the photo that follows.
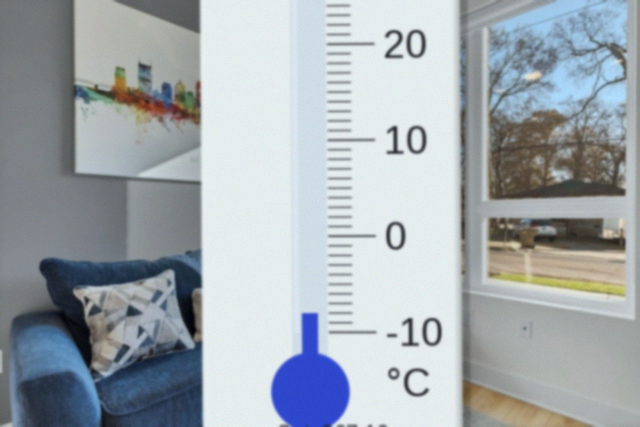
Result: -8 °C
